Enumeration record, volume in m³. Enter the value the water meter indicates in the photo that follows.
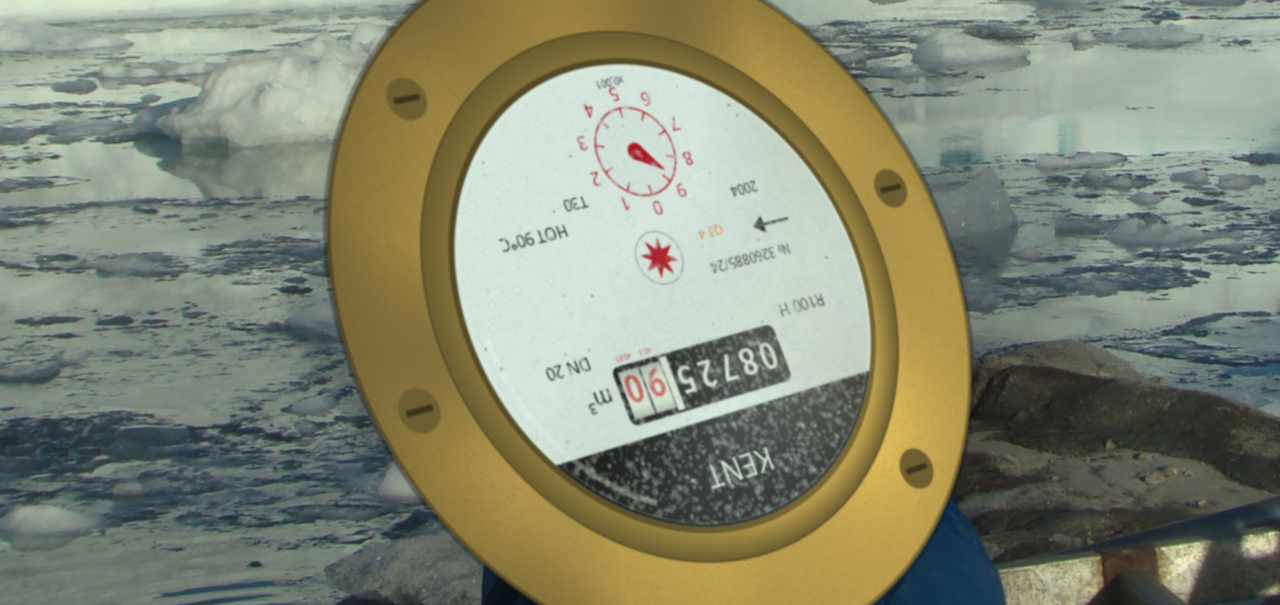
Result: 8725.898 m³
